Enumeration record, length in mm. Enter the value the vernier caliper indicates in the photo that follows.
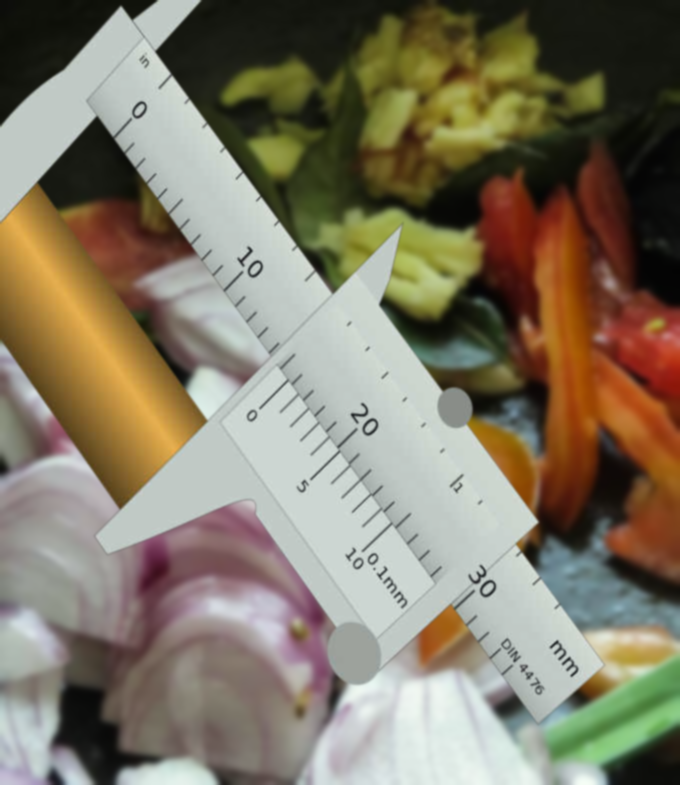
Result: 15.7 mm
